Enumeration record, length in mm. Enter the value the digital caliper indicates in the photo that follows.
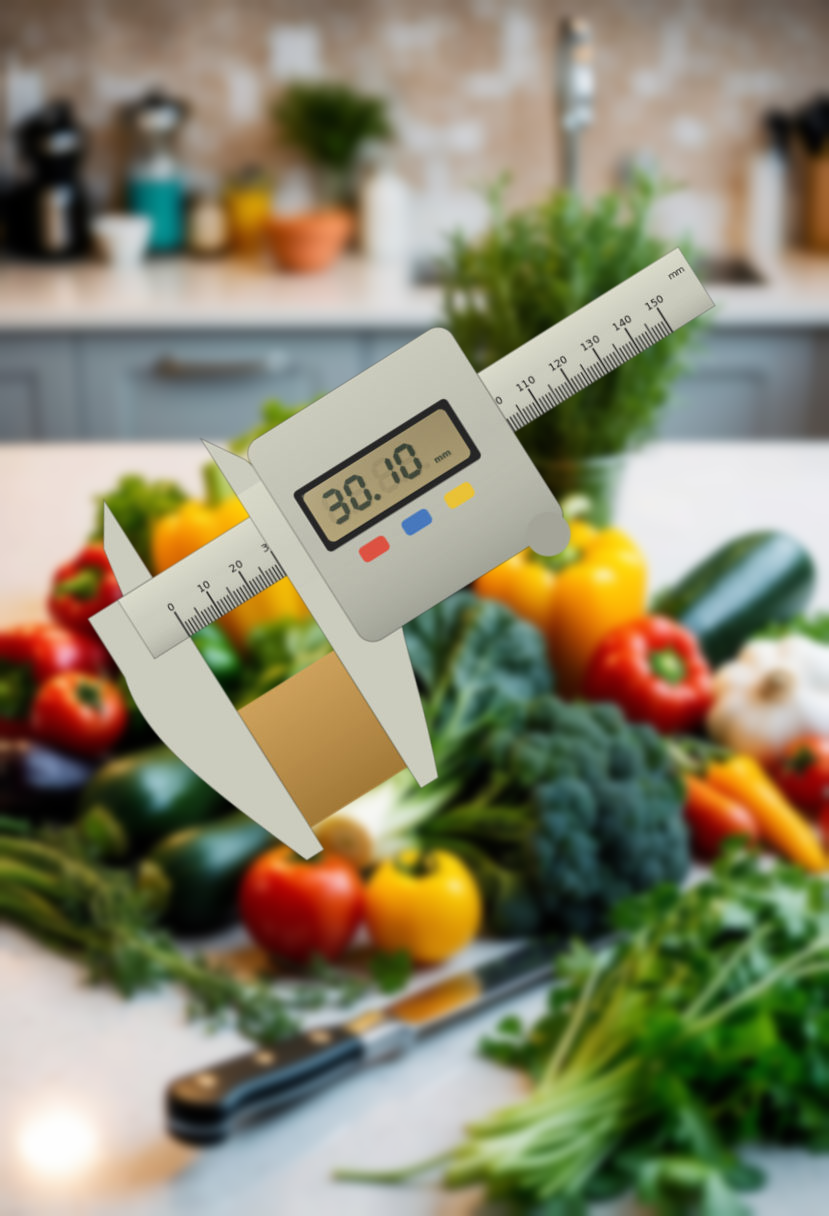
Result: 30.10 mm
